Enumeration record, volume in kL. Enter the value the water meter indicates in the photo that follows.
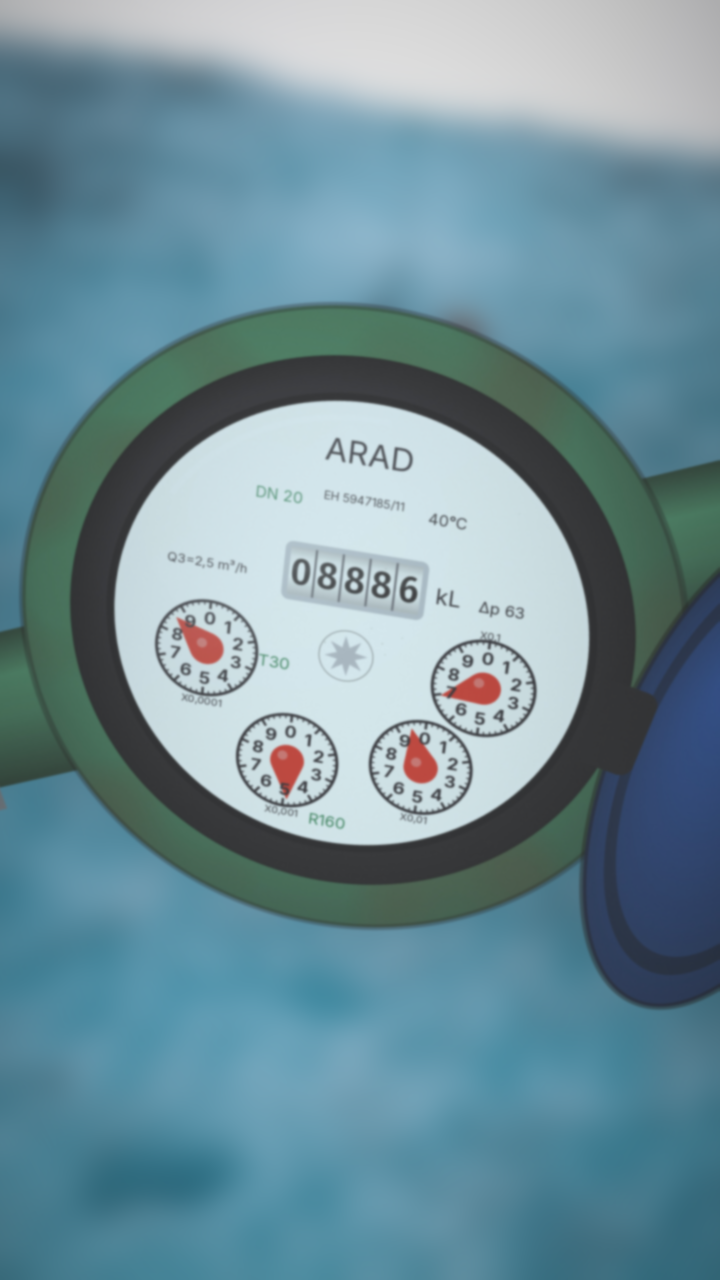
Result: 8886.6948 kL
